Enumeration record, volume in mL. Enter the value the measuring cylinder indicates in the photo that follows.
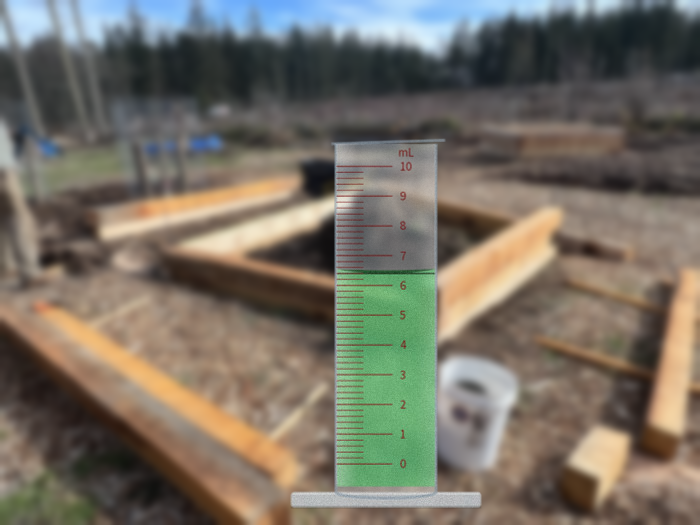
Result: 6.4 mL
